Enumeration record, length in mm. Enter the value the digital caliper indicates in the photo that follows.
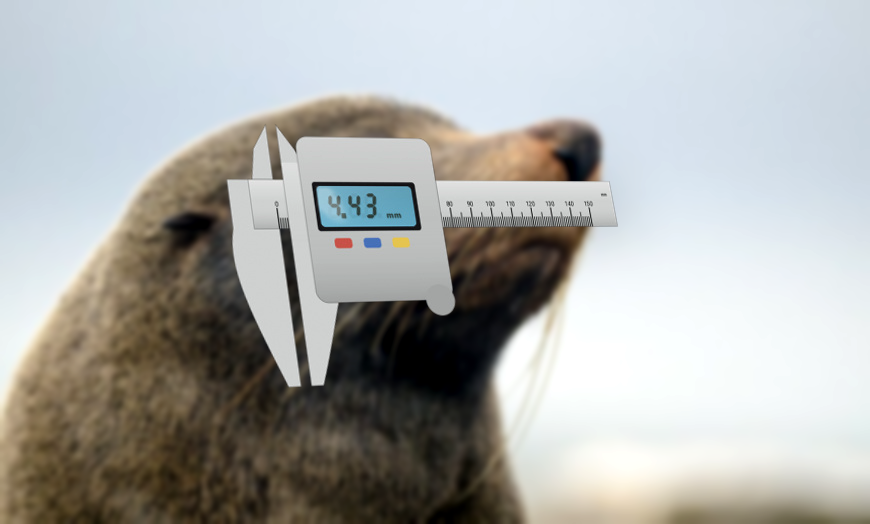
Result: 4.43 mm
